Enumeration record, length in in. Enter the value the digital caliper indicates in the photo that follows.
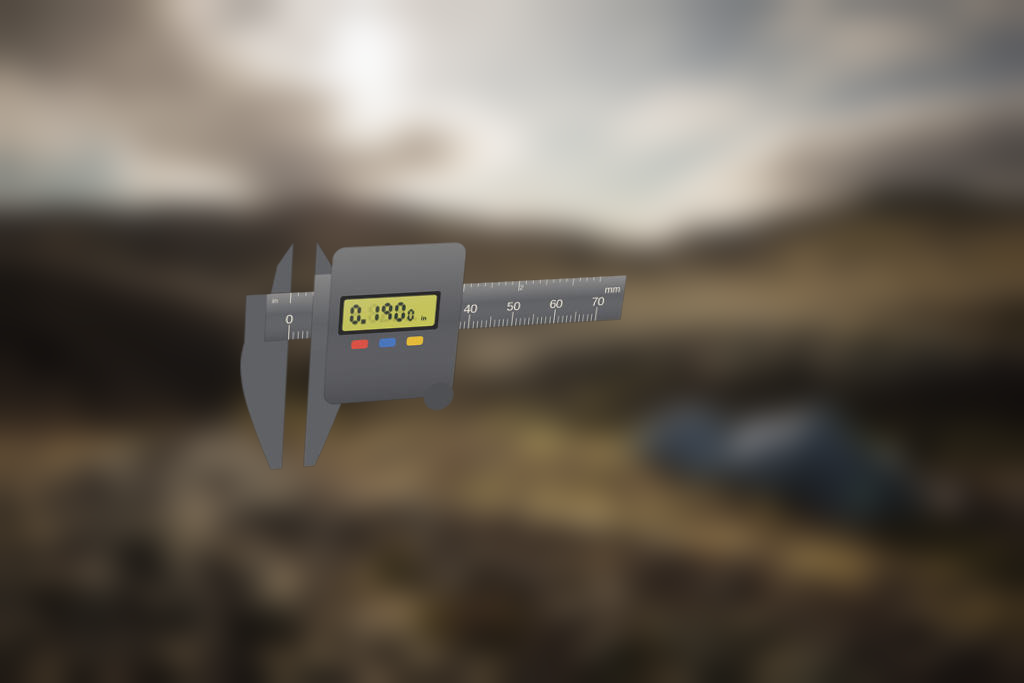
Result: 0.1900 in
